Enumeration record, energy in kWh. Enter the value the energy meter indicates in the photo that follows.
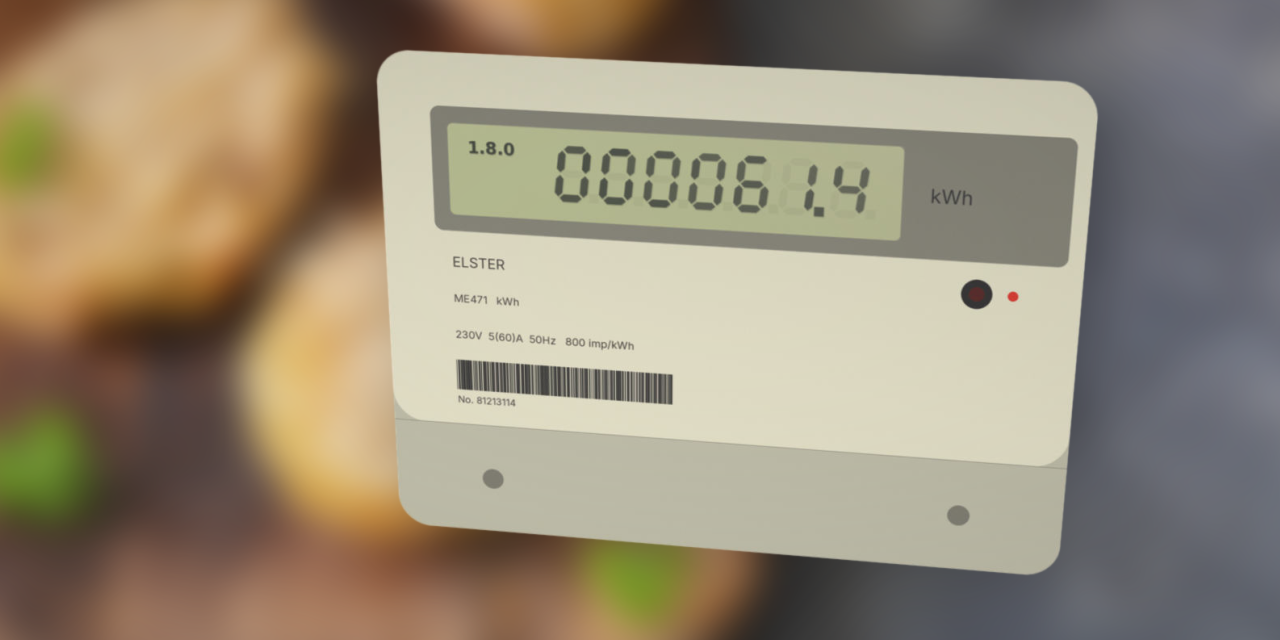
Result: 61.4 kWh
